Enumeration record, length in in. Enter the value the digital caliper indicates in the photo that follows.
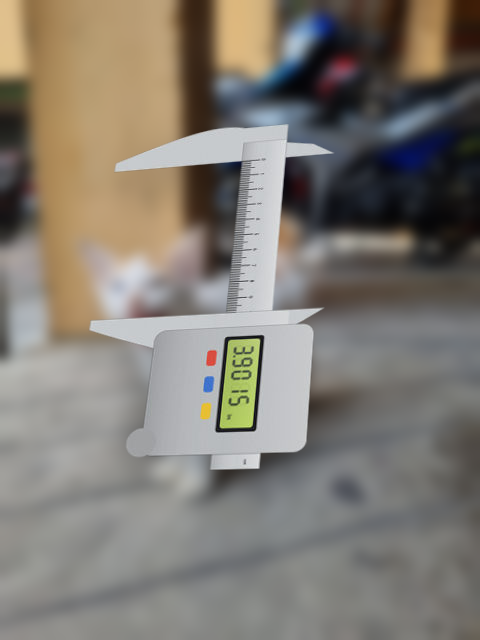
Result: 3.9015 in
